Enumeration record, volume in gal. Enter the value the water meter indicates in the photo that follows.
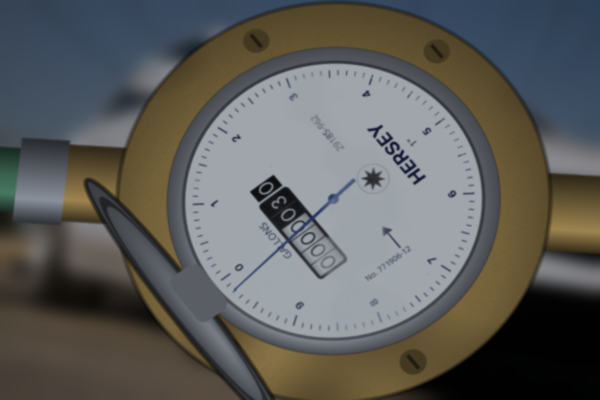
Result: 29.8 gal
